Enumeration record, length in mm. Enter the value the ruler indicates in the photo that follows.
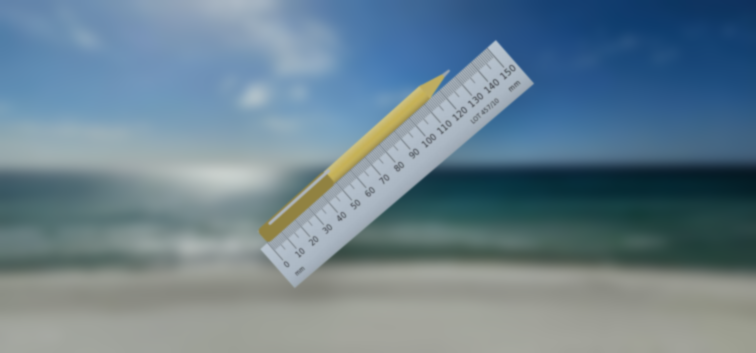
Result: 130 mm
